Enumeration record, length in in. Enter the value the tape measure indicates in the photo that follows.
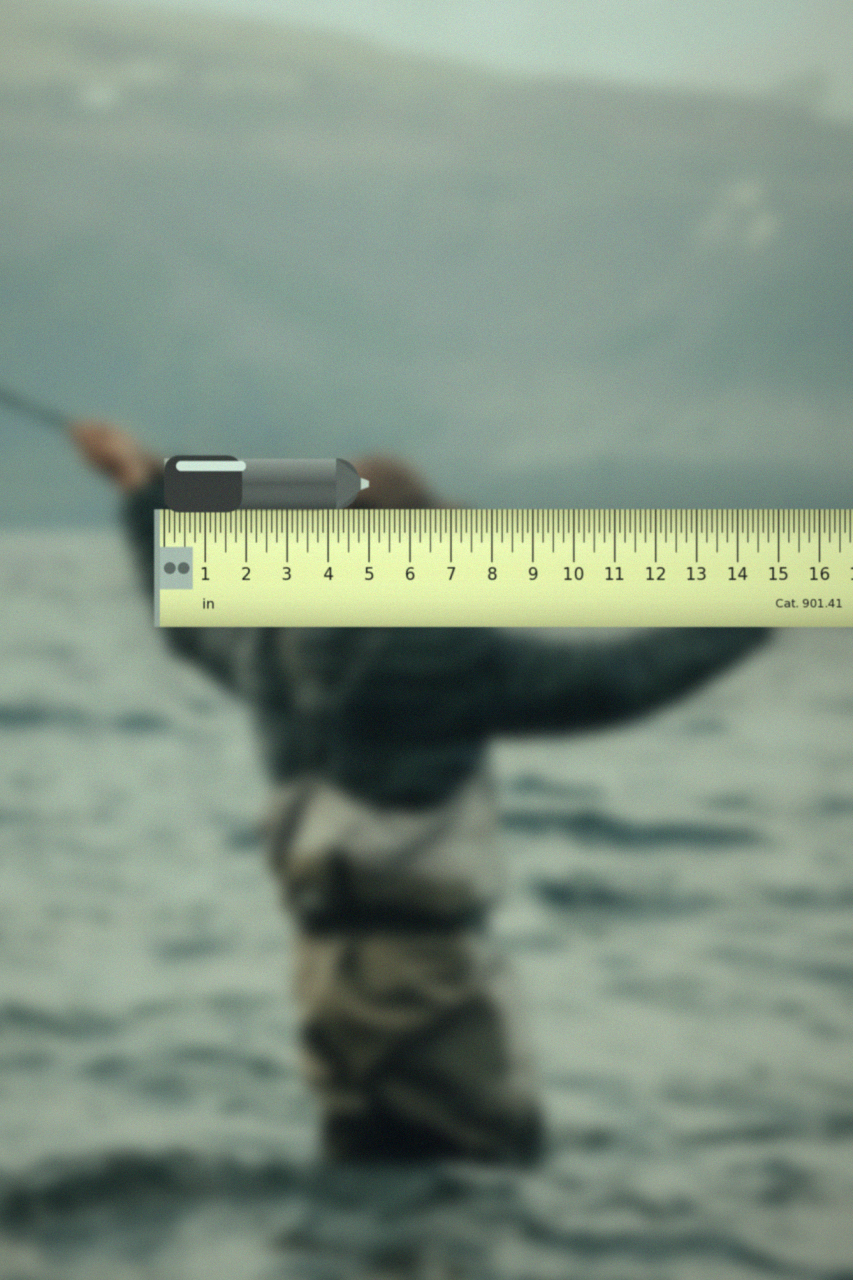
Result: 5 in
